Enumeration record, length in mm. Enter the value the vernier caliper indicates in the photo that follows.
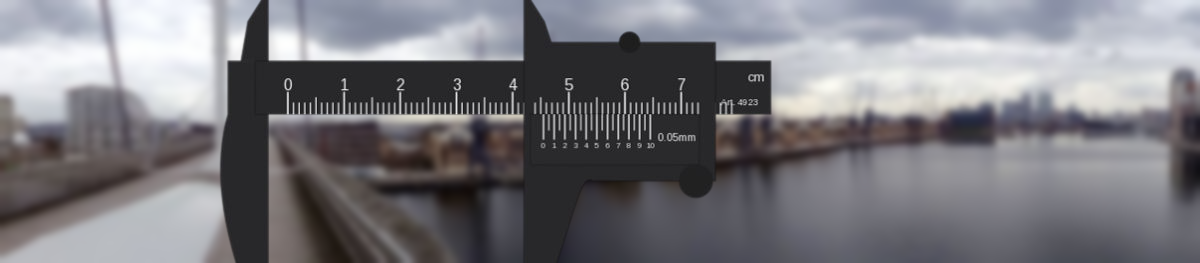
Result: 45.5 mm
